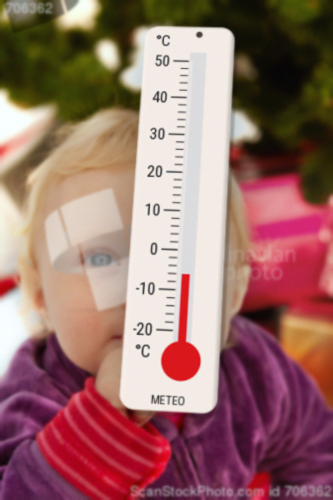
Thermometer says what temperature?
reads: -6 °C
